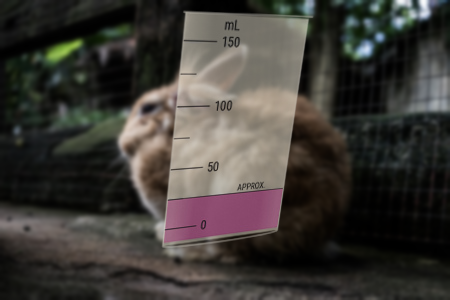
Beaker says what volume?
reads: 25 mL
